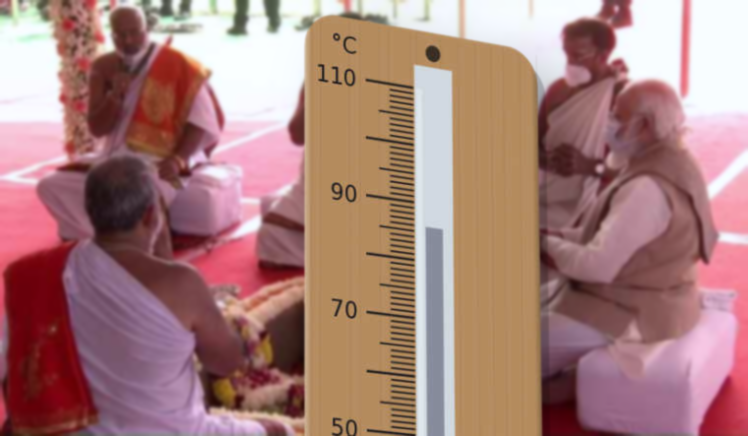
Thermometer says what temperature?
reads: 86 °C
